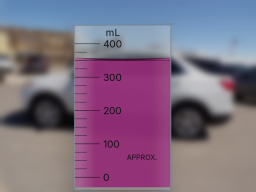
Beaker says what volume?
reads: 350 mL
